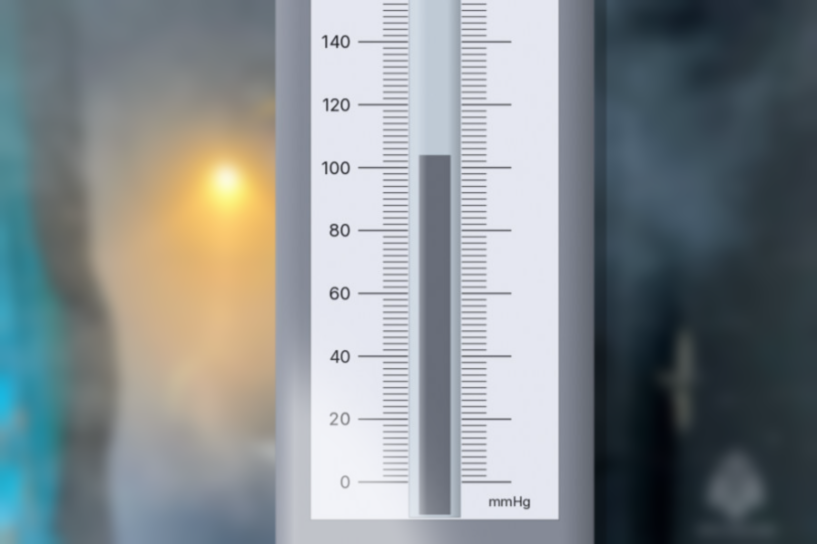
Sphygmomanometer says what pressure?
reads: 104 mmHg
